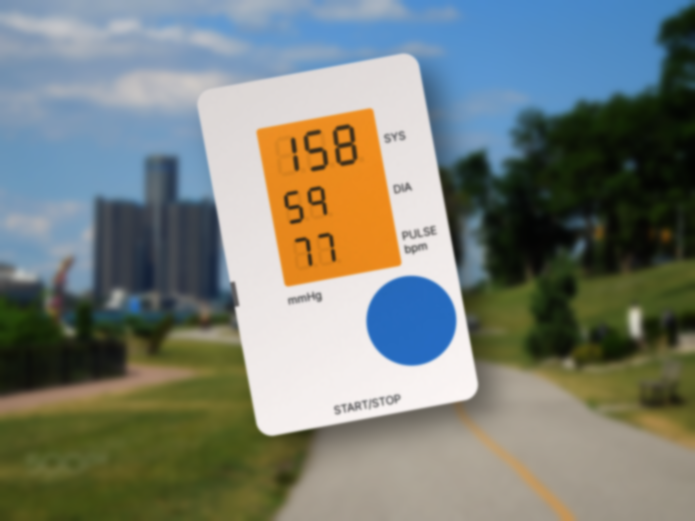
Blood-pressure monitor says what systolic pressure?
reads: 158 mmHg
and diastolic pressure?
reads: 59 mmHg
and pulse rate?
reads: 77 bpm
